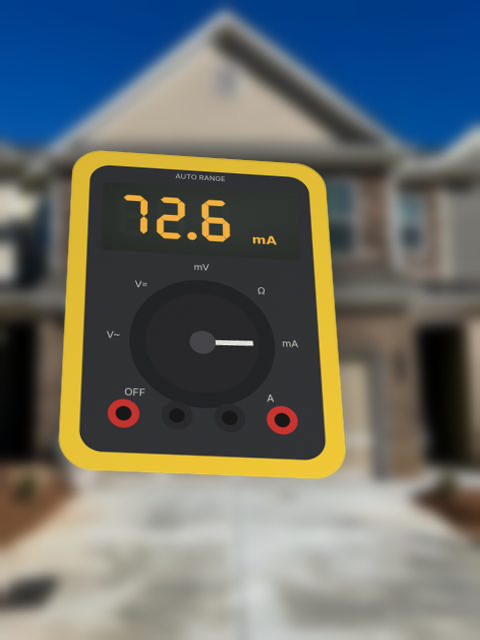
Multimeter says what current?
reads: 72.6 mA
